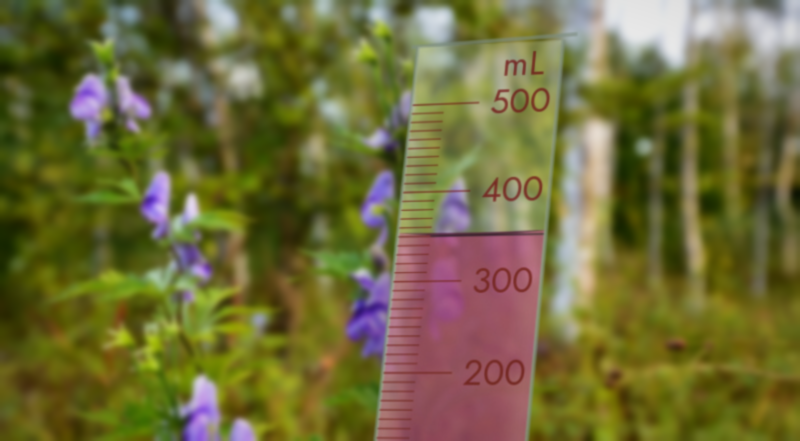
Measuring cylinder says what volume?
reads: 350 mL
